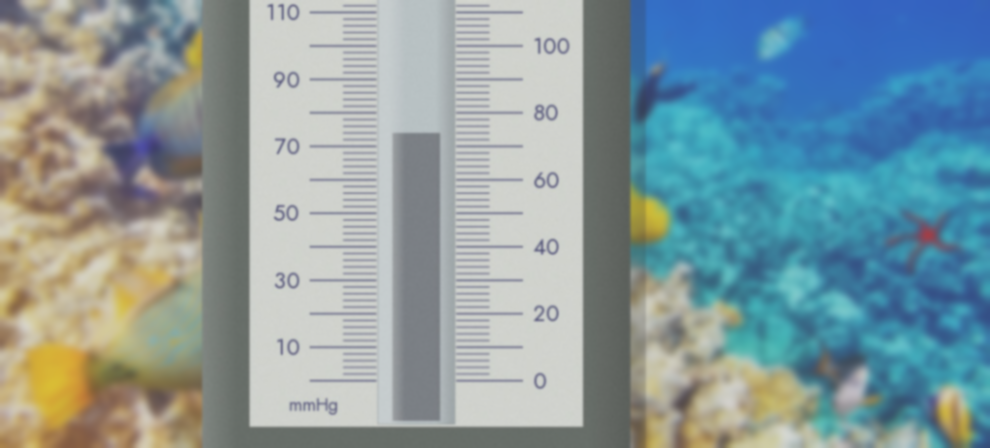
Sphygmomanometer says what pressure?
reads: 74 mmHg
